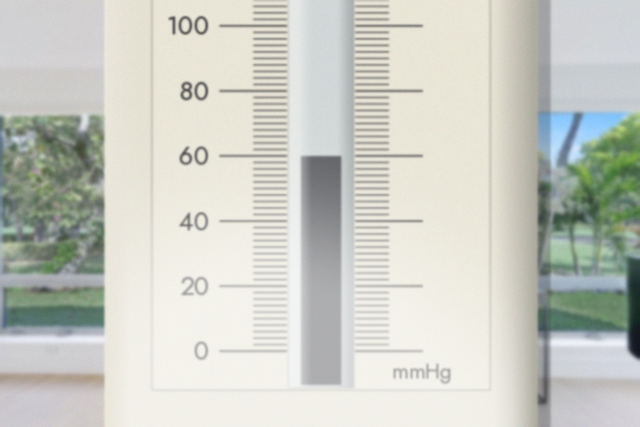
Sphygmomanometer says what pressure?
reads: 60 mmHg
